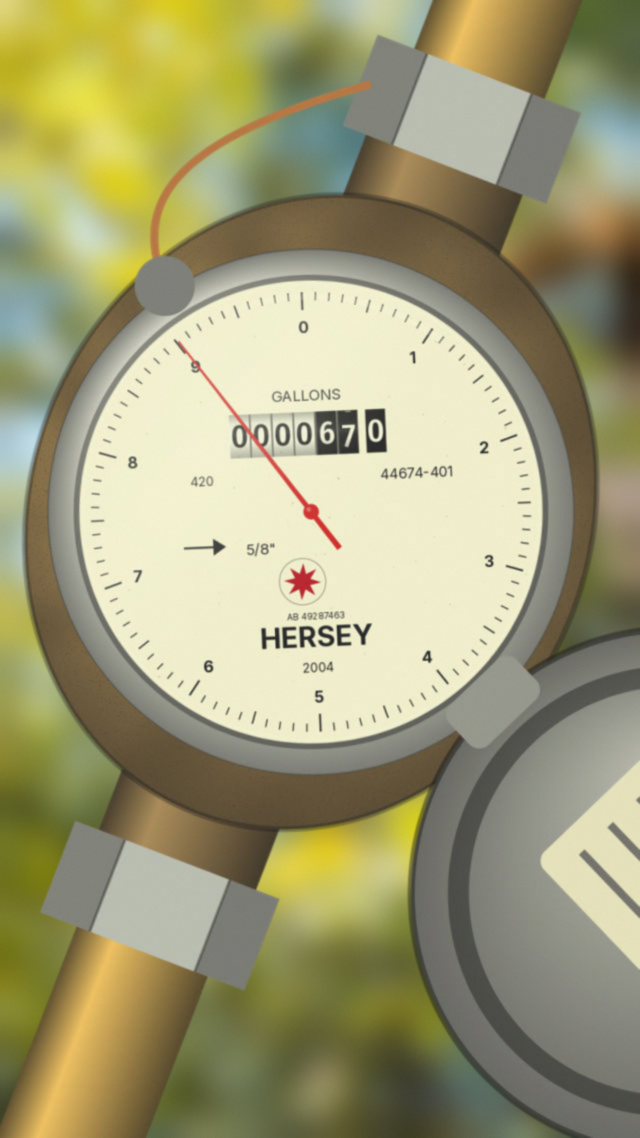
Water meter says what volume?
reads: 669.0 gal
